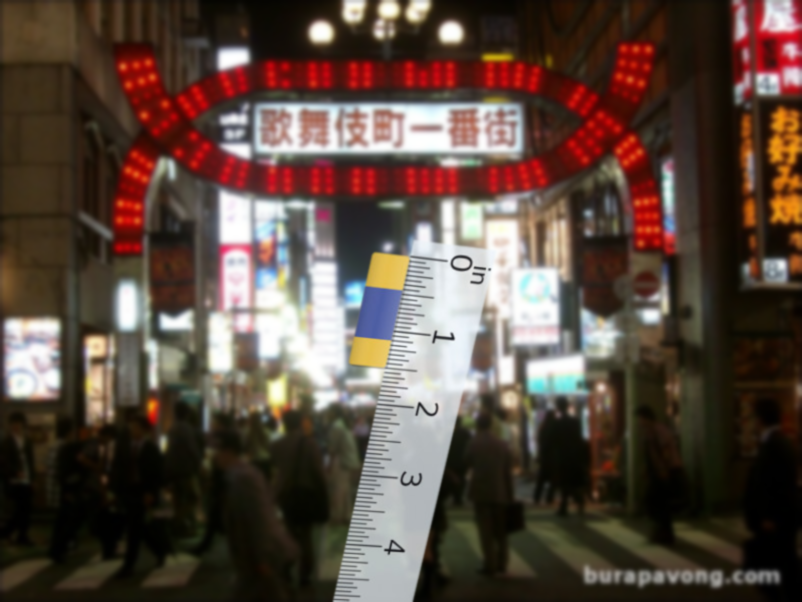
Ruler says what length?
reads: 1.5 in
